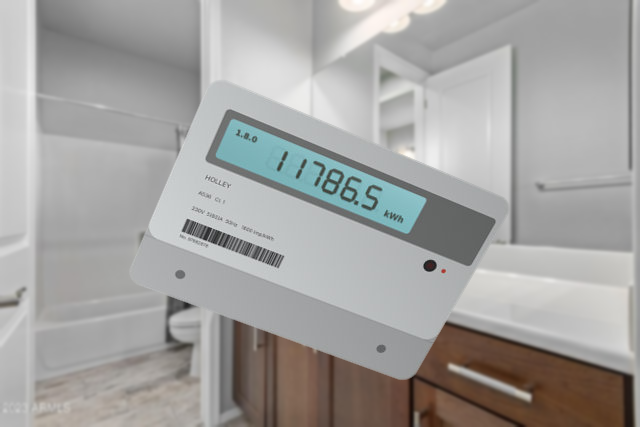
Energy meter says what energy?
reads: 11786.5 kWh
